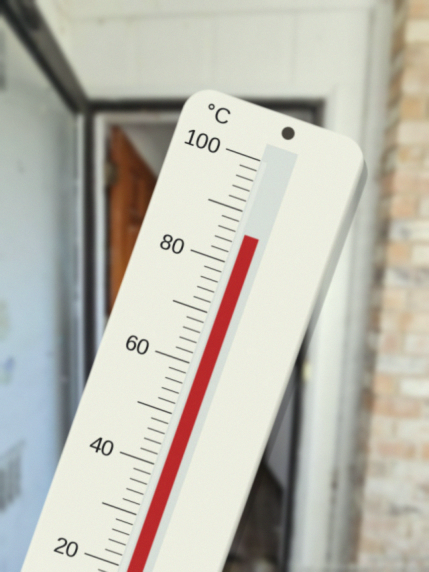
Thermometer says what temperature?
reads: 86 °C
